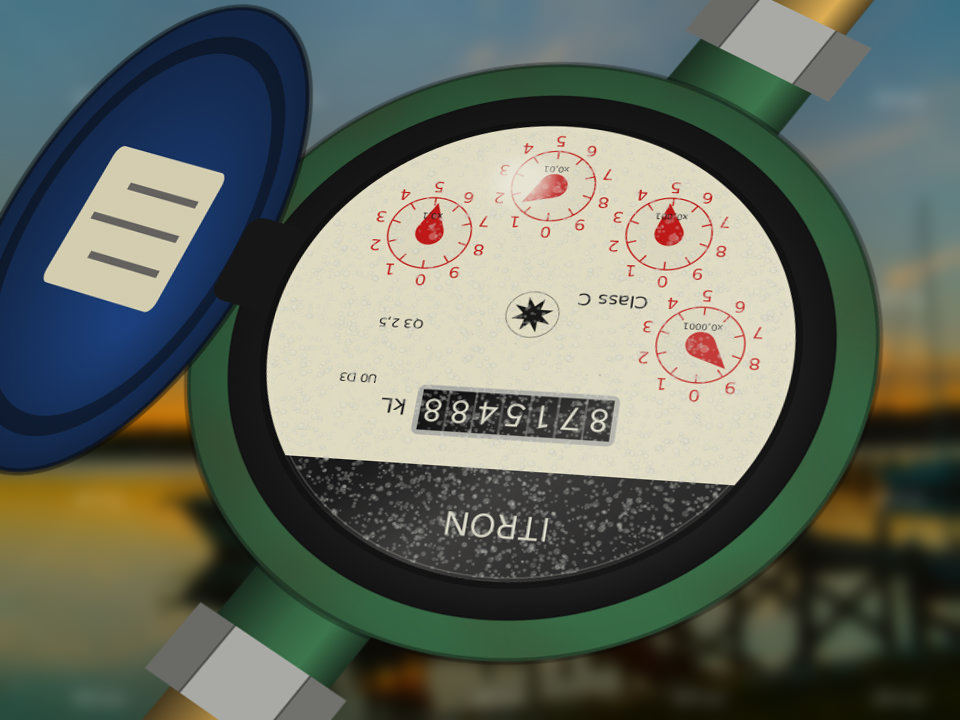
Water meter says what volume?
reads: 8715488.5148 kL
